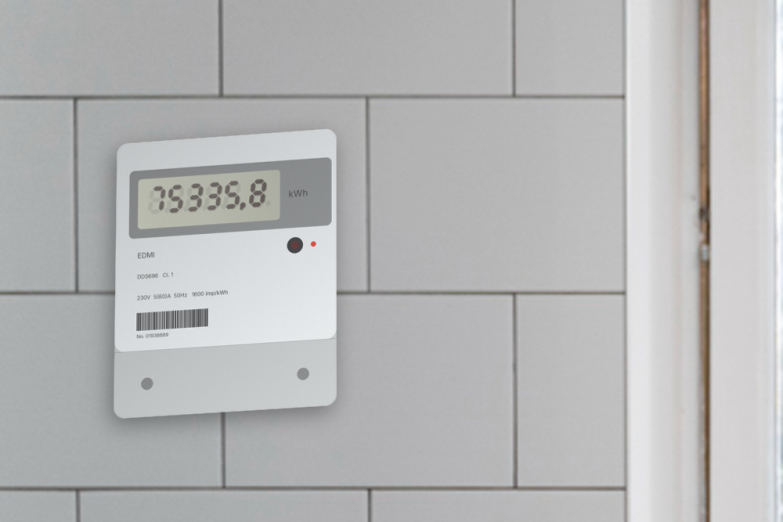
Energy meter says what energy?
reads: 75335.8 kWh
